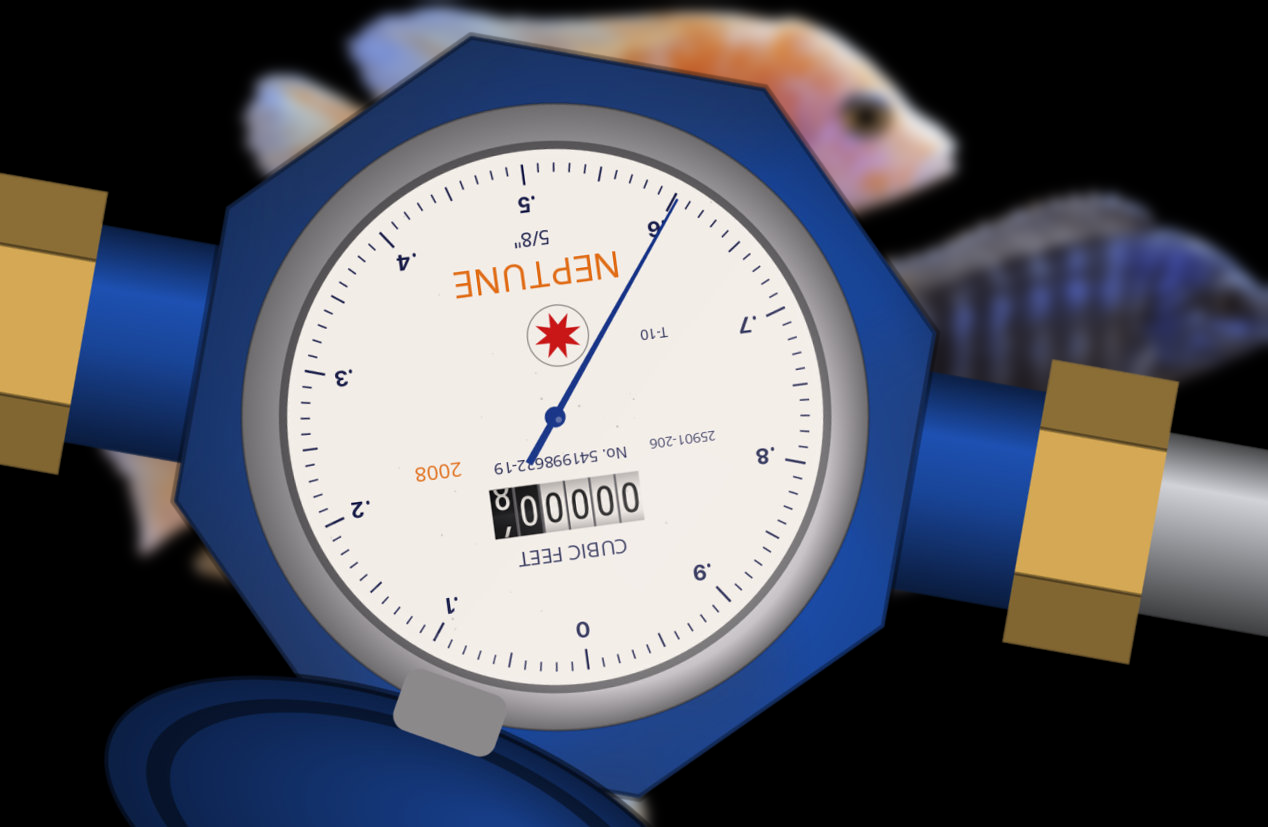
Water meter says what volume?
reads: 7.60 ft³
